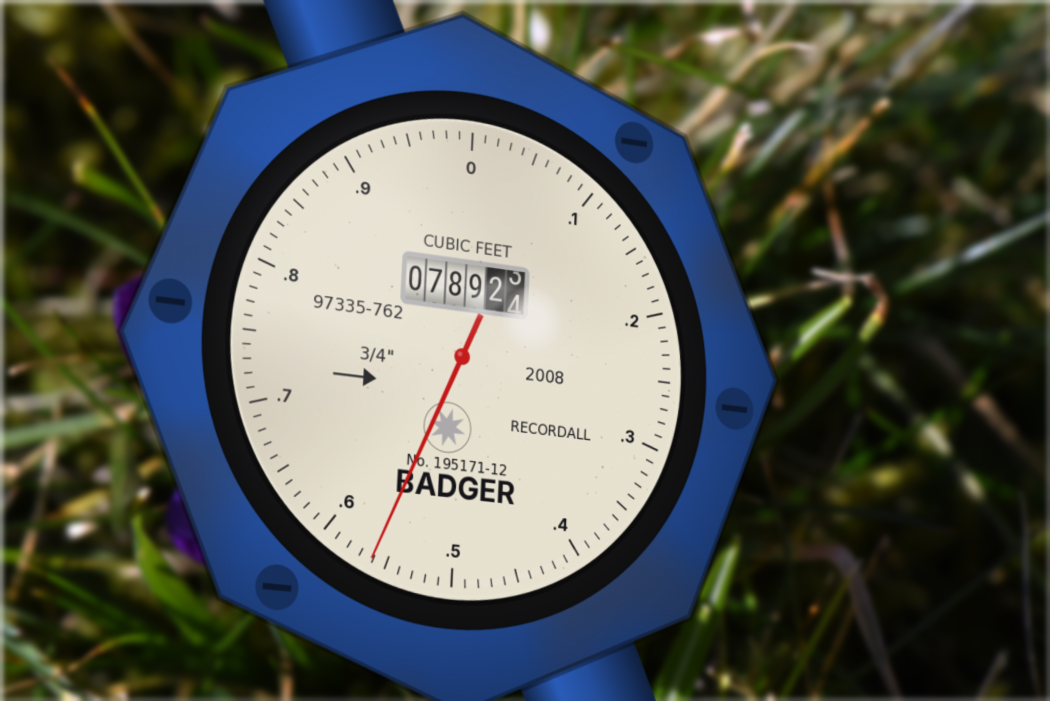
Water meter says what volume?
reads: 78923.56 ft³
